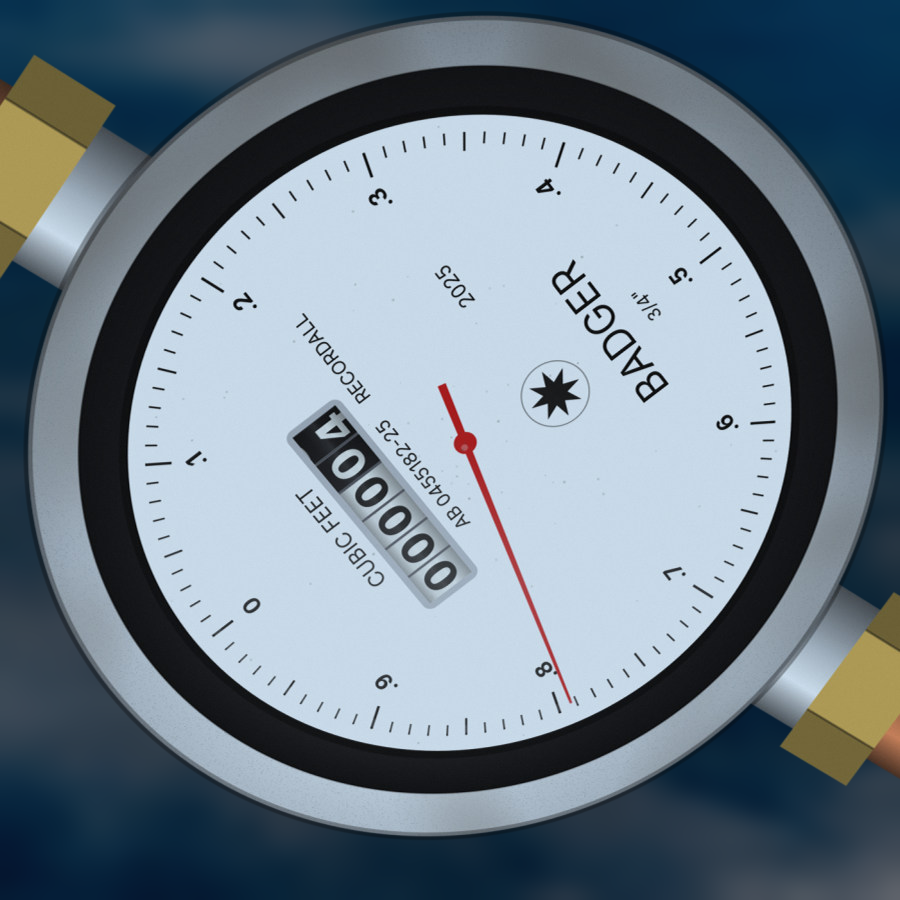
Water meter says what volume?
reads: 3.79 ft³
